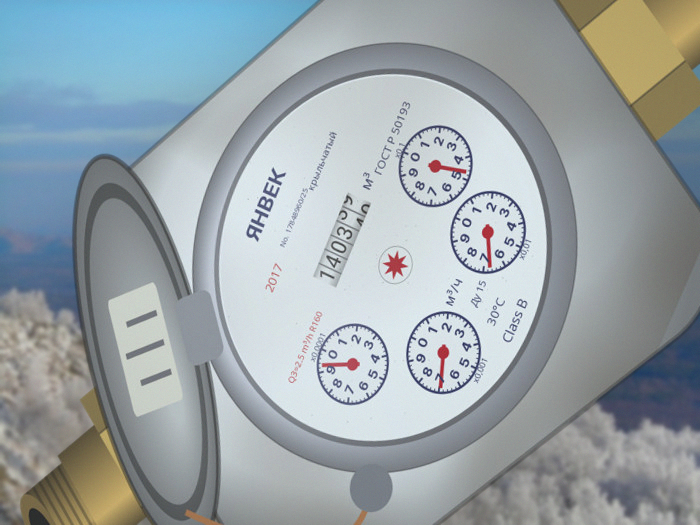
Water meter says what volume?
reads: 140339.4669 m³
